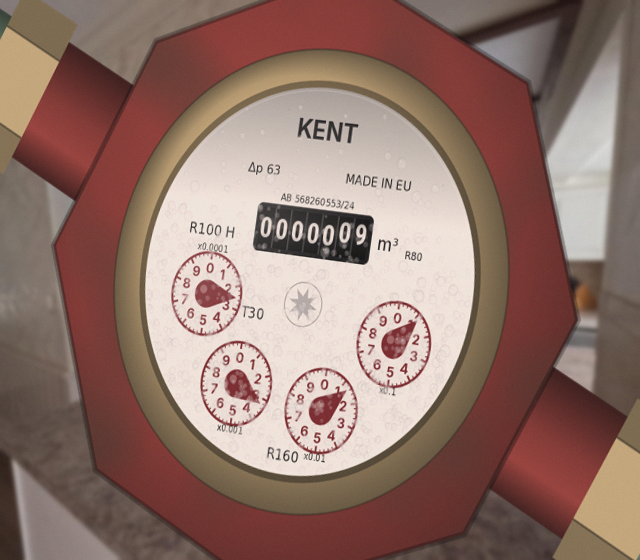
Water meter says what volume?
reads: 9.1132 m³
